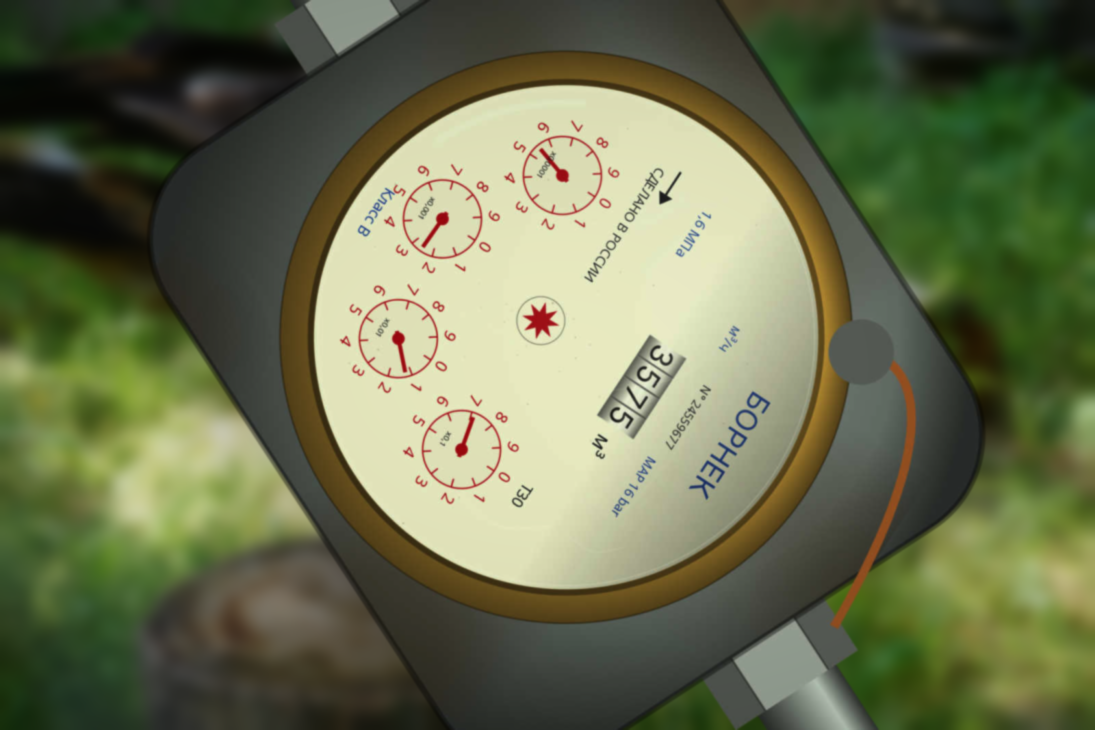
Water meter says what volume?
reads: 3575.7125 m³
